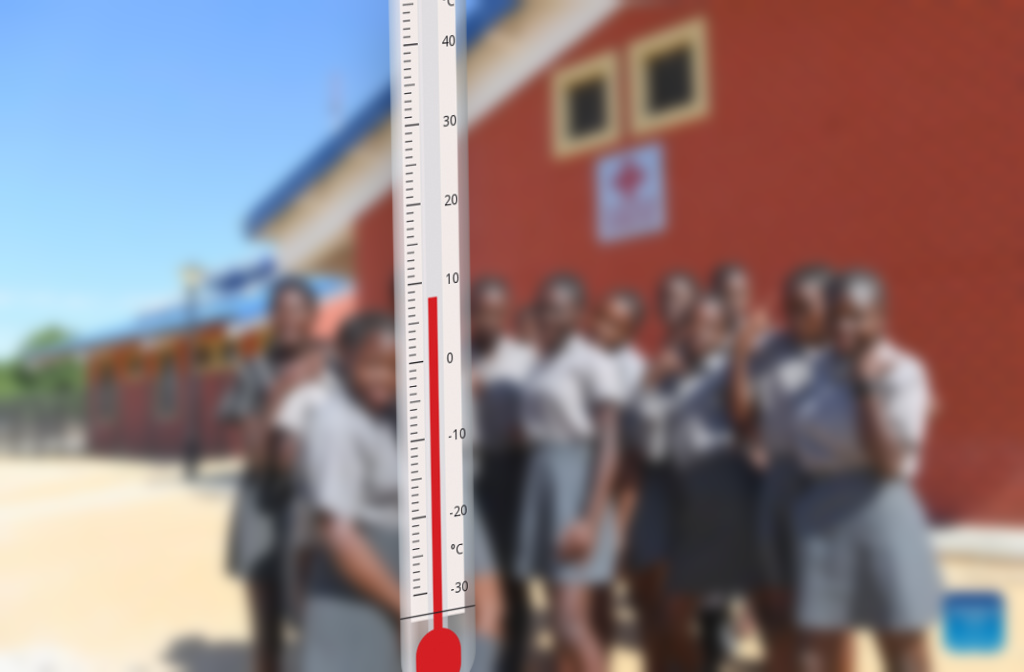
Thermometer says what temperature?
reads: 8 °C
